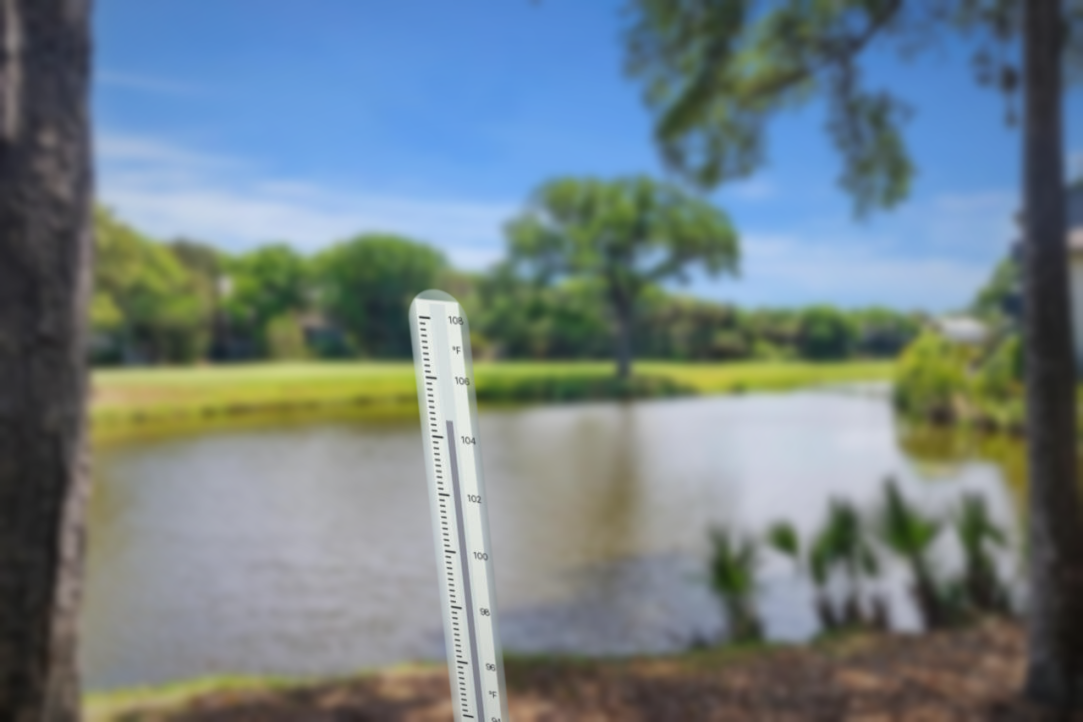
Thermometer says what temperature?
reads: 104.6 °F
